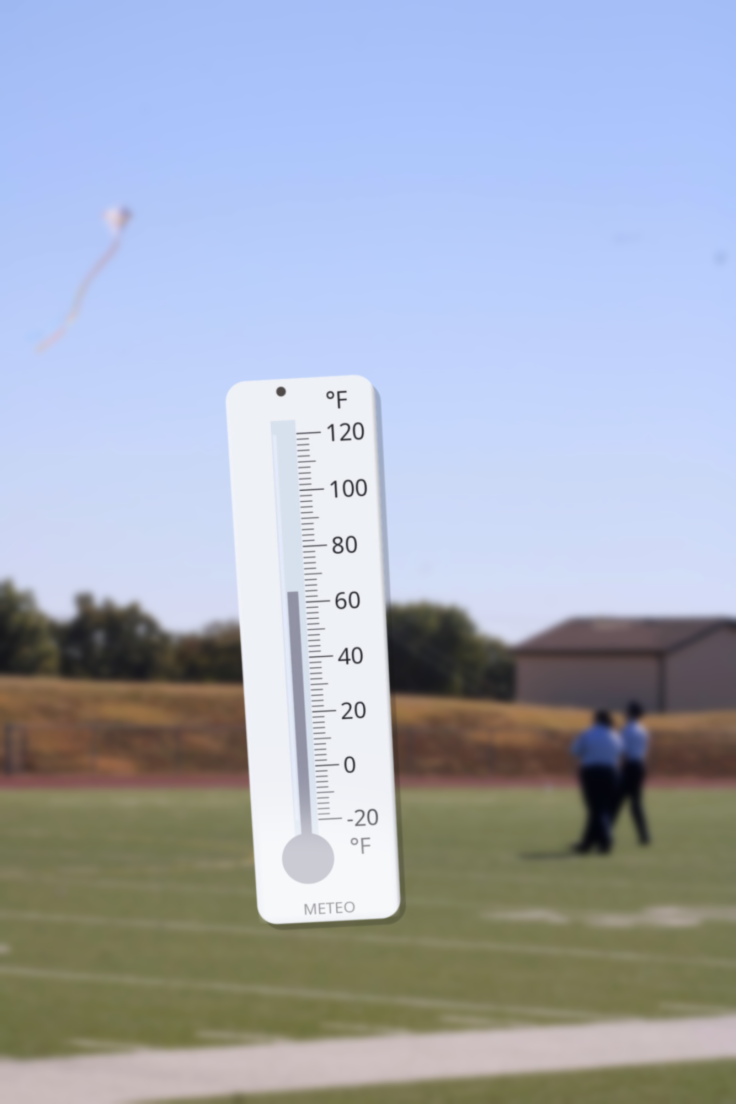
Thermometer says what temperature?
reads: 64 °F
